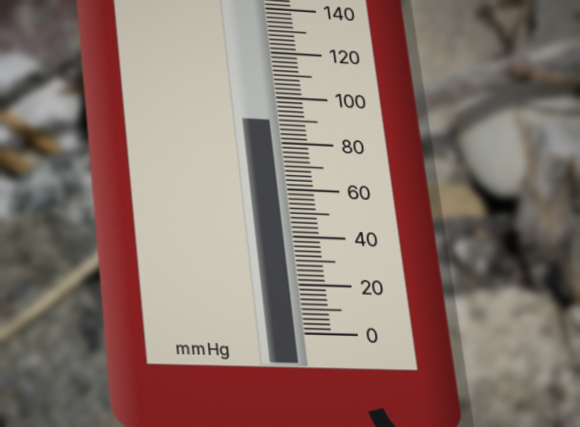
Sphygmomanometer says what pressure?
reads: 90 mmHg
